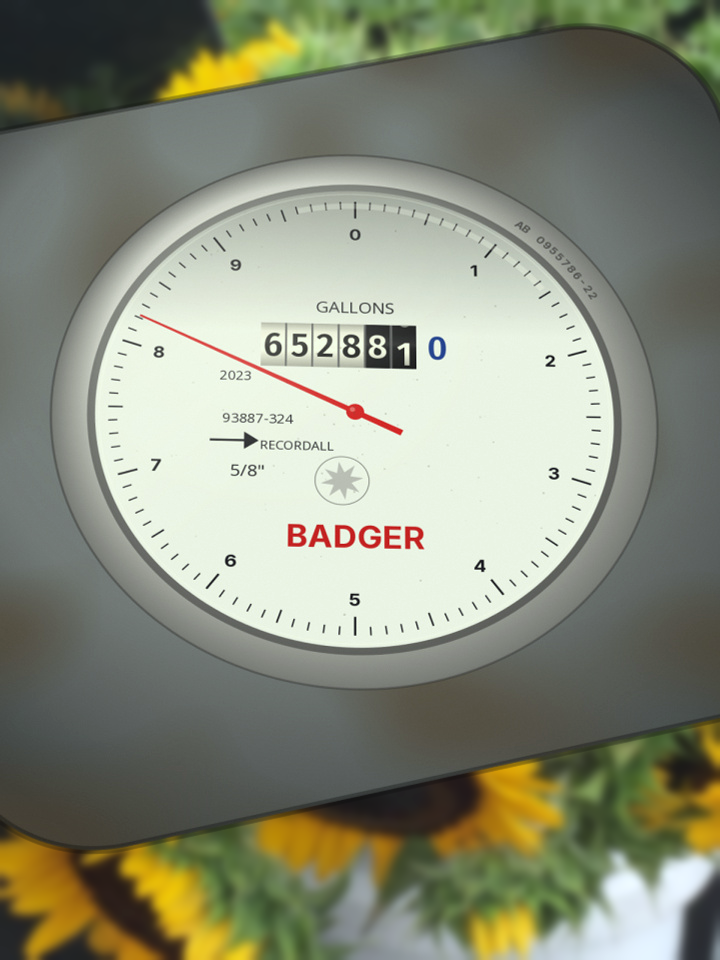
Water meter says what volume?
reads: 6528808.2 gal
